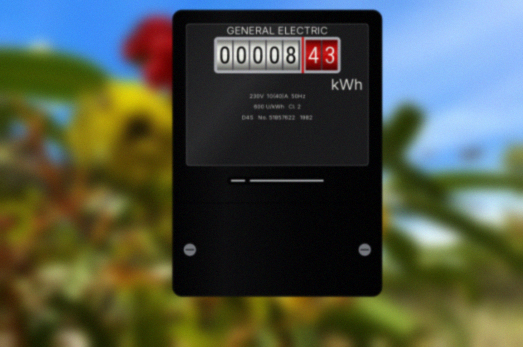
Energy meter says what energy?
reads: 8.43 kWh
